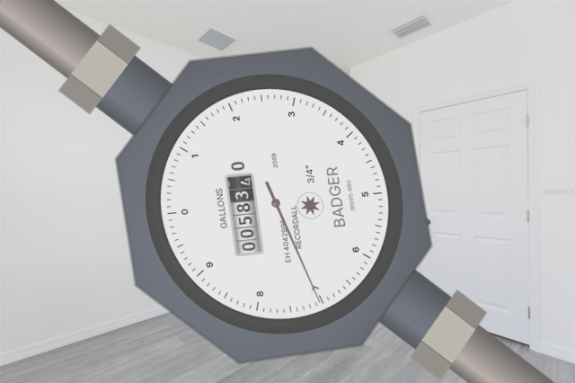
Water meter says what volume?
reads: 58337.0 gal
